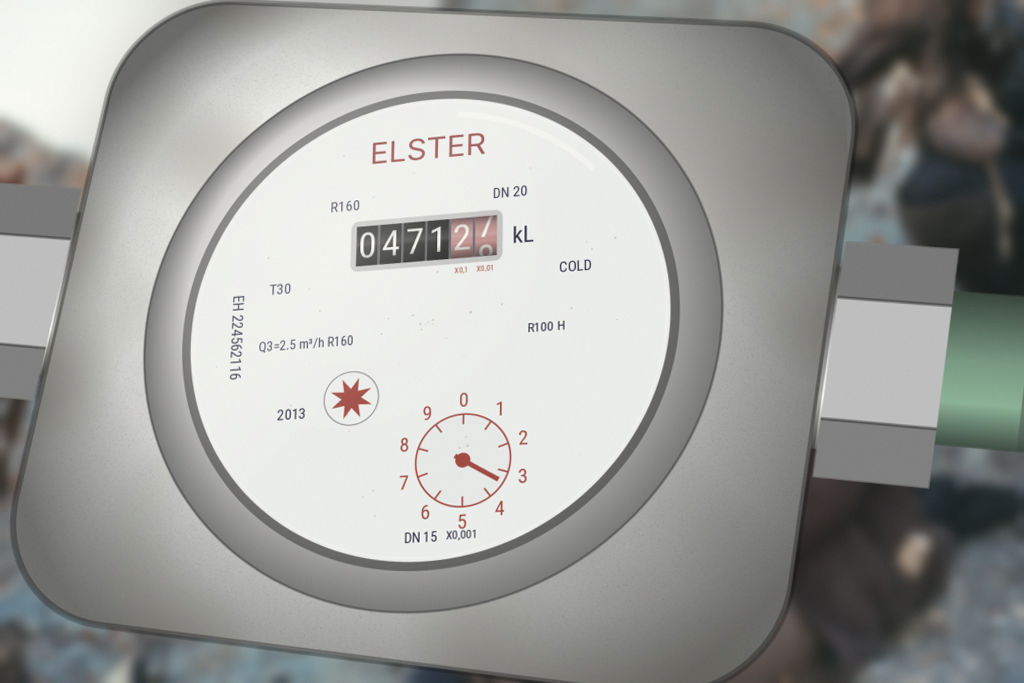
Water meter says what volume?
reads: 471.273 kL
